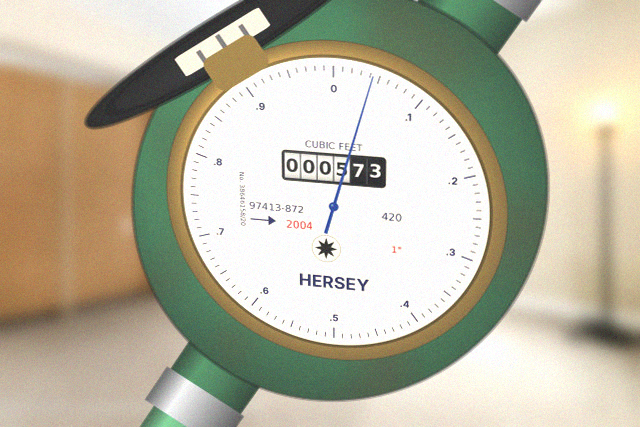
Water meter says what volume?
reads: 573.04 ft³
